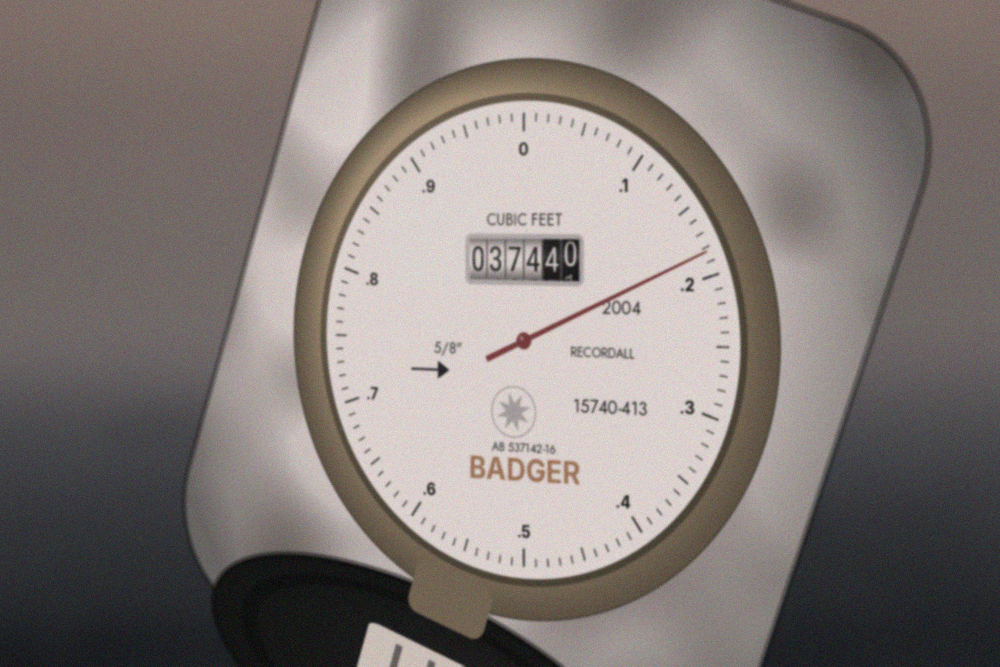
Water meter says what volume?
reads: 37440.18 ft³
